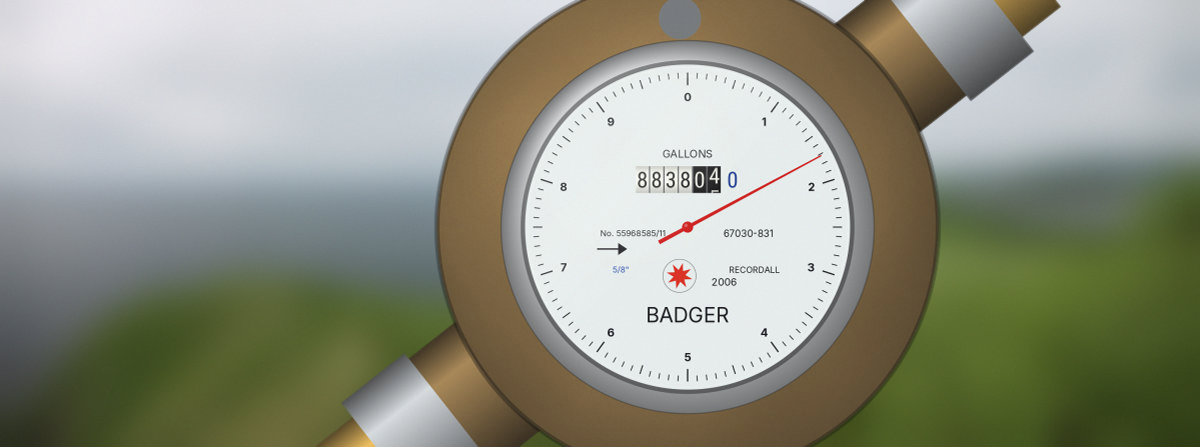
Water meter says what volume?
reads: 8838041.7 gal
